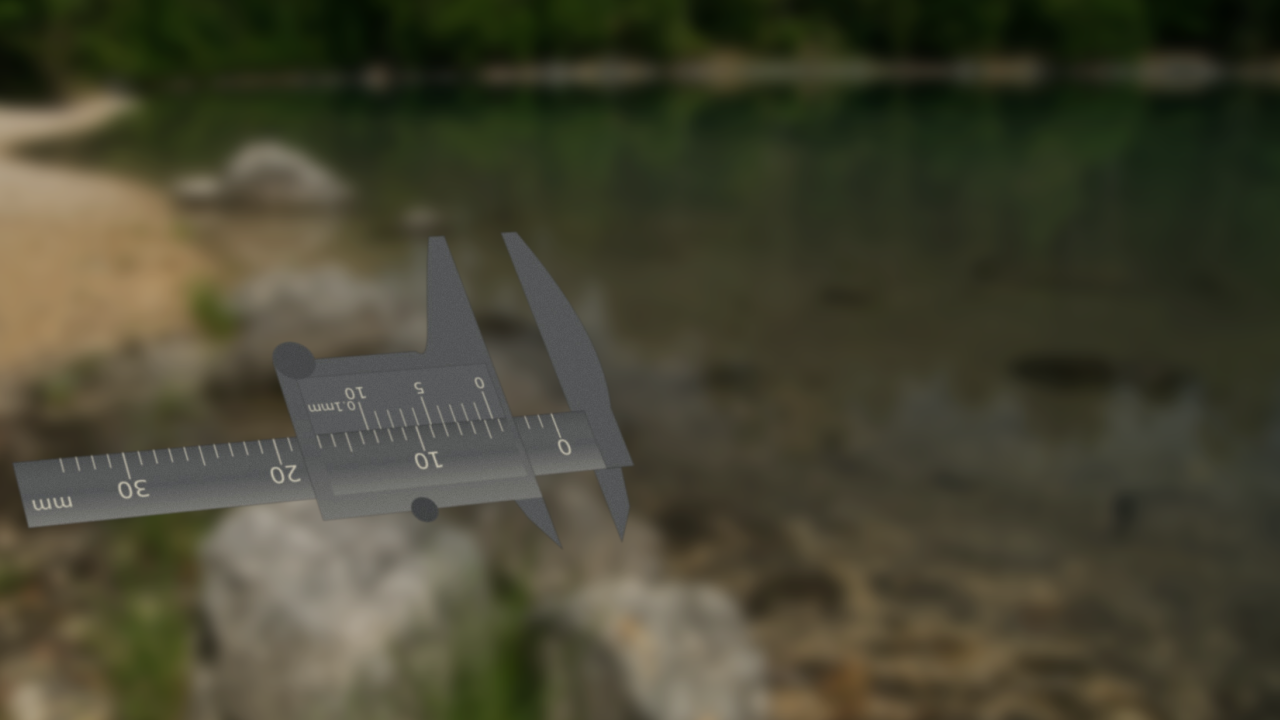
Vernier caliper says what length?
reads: 4.4 mm
